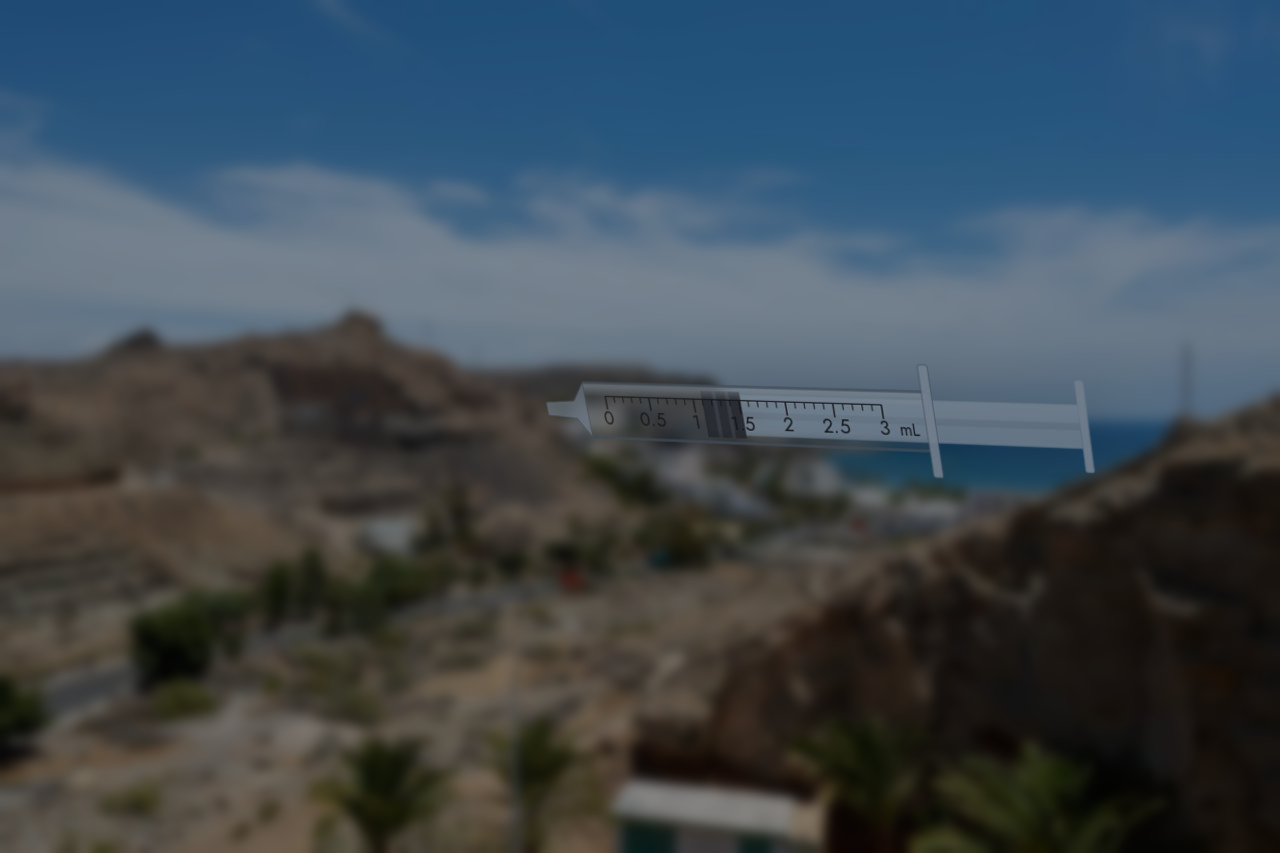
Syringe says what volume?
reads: 1.1 mL
